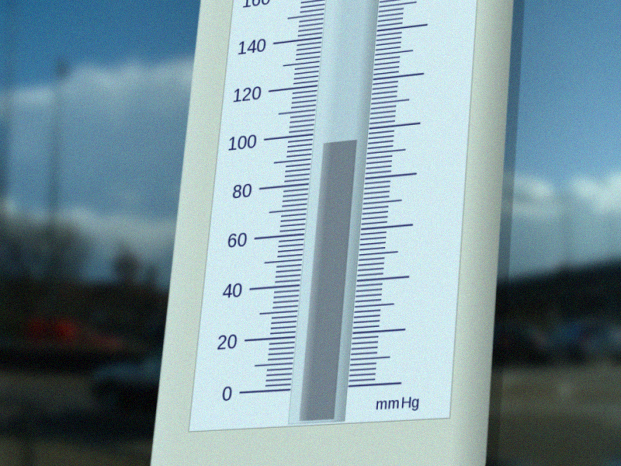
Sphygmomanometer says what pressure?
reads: 96 mmHg
